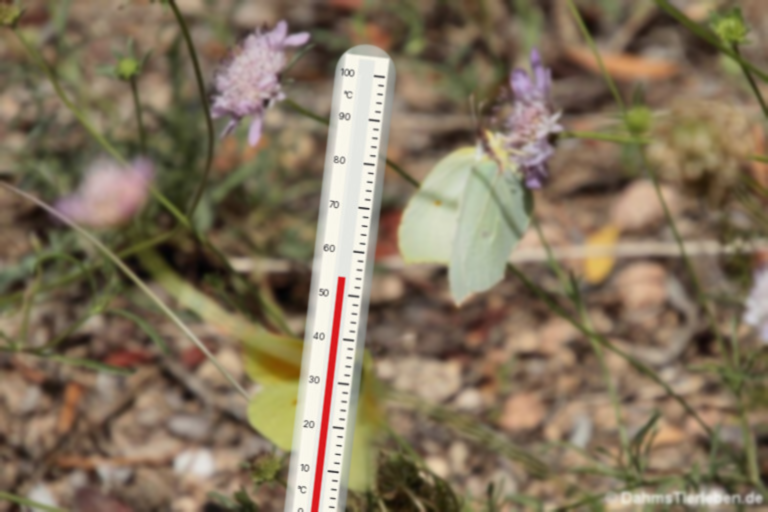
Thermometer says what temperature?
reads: 54 °C
